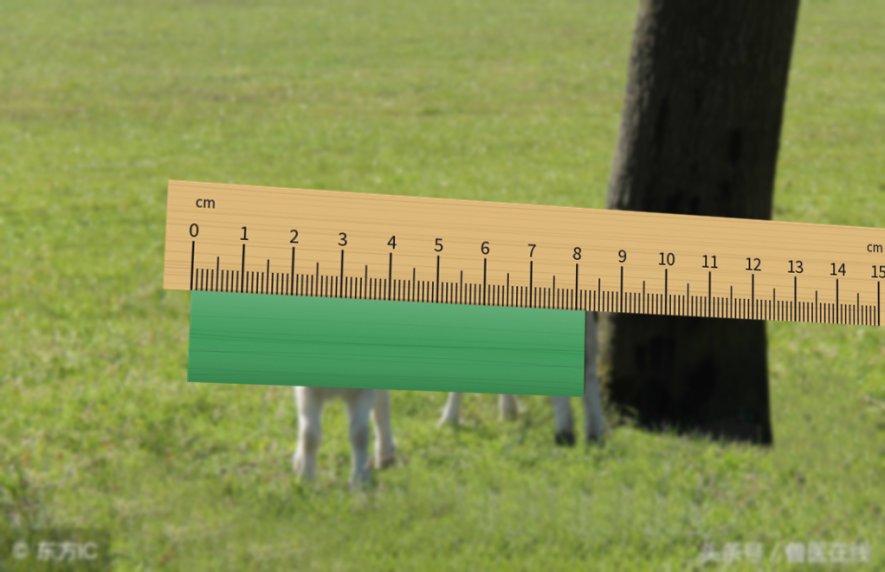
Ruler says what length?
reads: 8.2 cm
